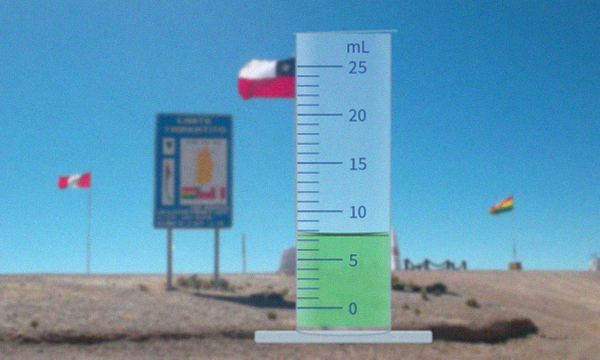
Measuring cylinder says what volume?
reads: 7.5 mL
